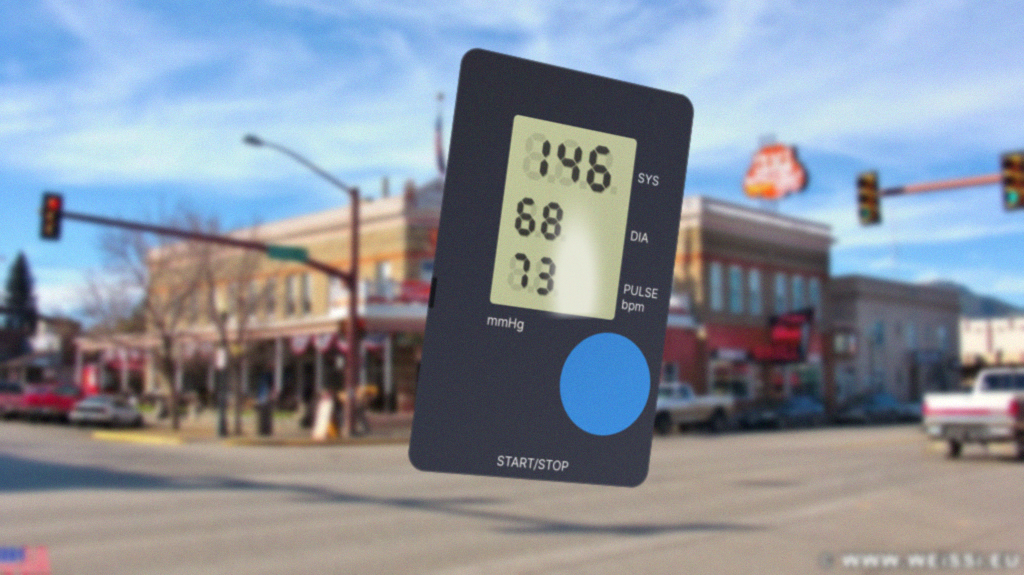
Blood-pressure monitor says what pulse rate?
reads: 73 bpm
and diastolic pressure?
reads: 68 mmHg
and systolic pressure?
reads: 146 mmHg
